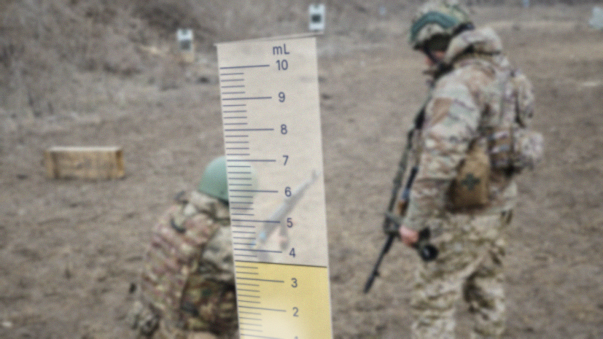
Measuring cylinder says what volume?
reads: 3.6 mL
